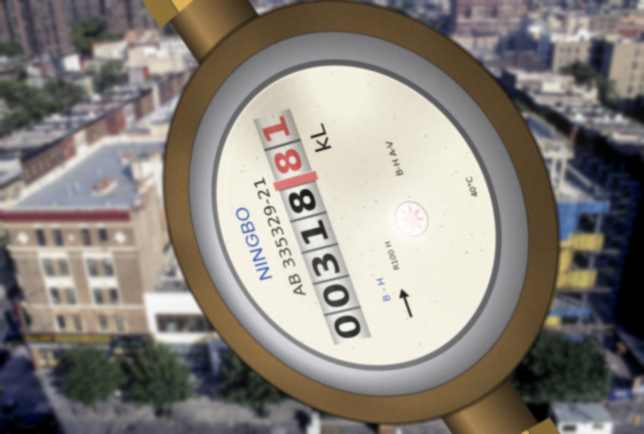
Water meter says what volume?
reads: 318.81 kL
